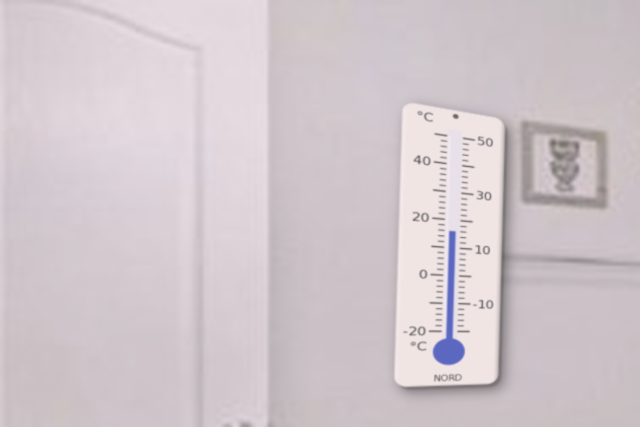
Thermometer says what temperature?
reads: 16 °C
